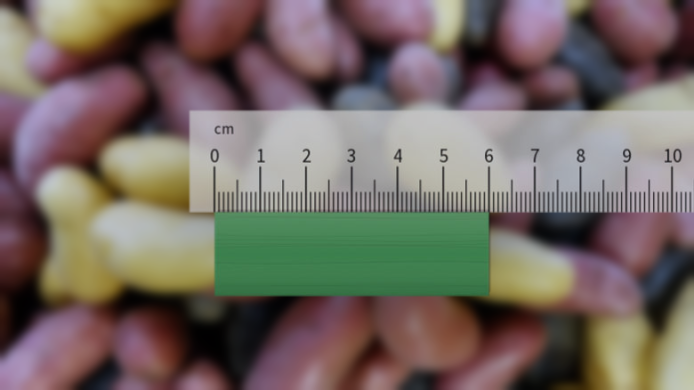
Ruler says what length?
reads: 6 cm
